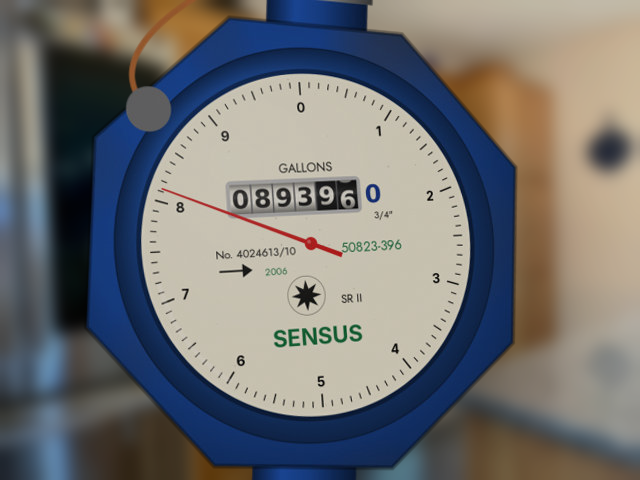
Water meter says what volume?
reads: 893958.1 gal
